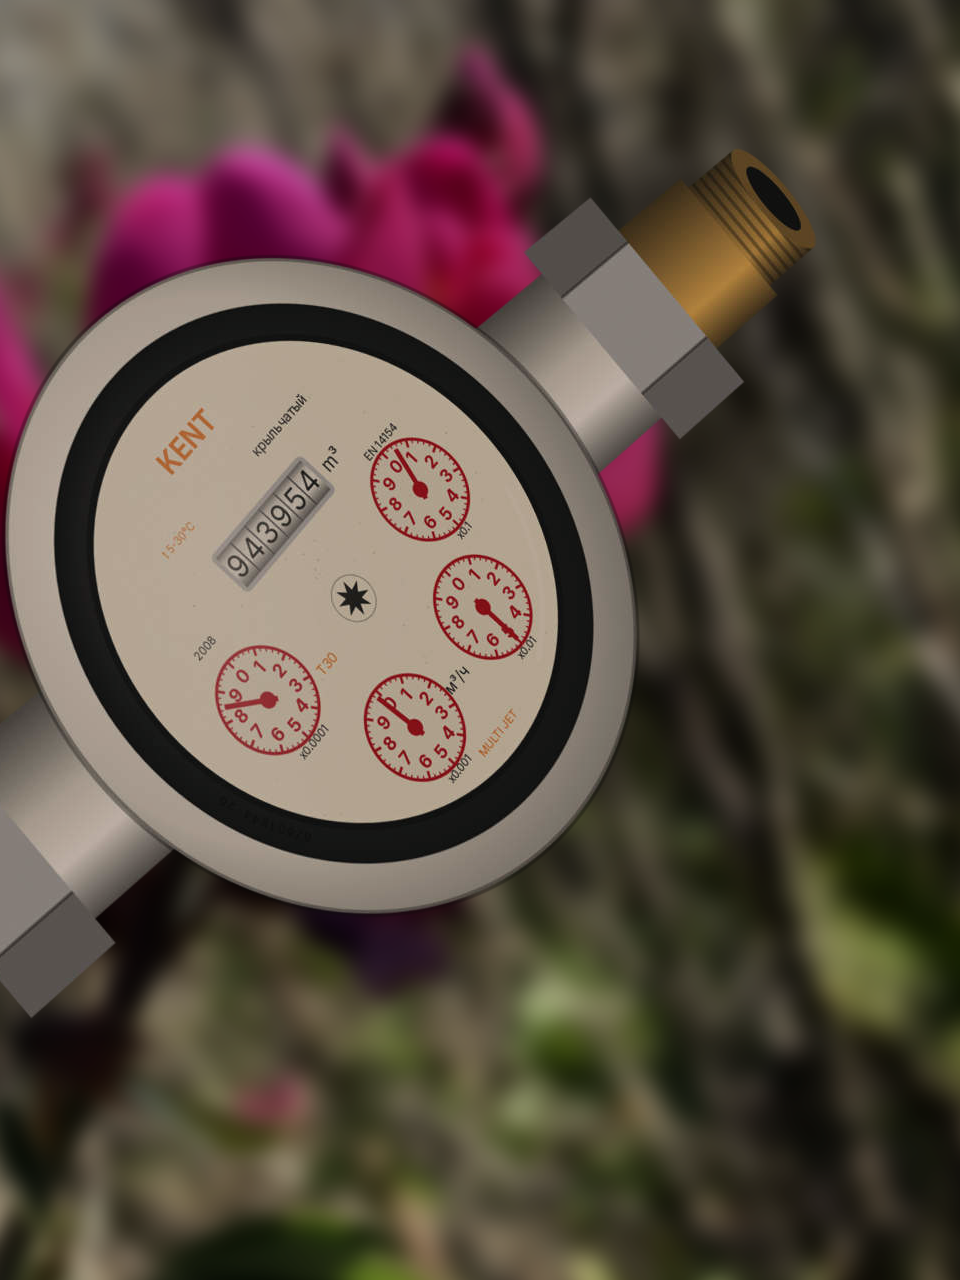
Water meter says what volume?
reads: 943954.0498 m³
